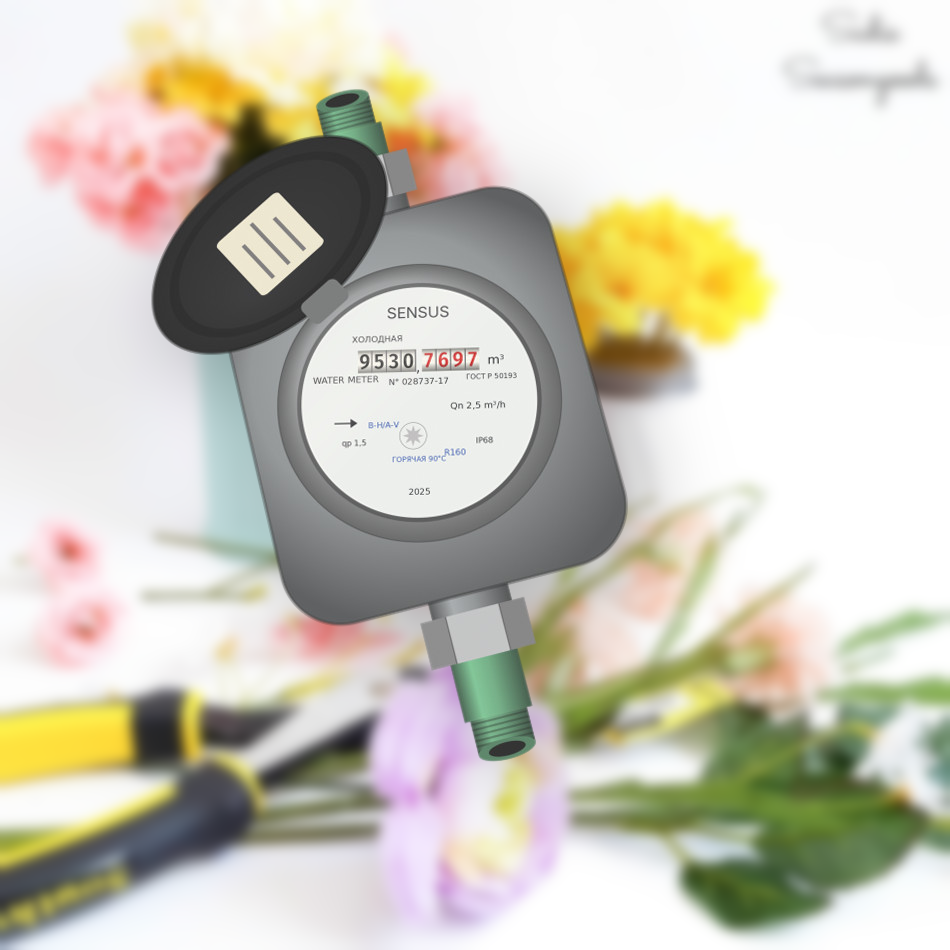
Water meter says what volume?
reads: 9530.7697 m³
